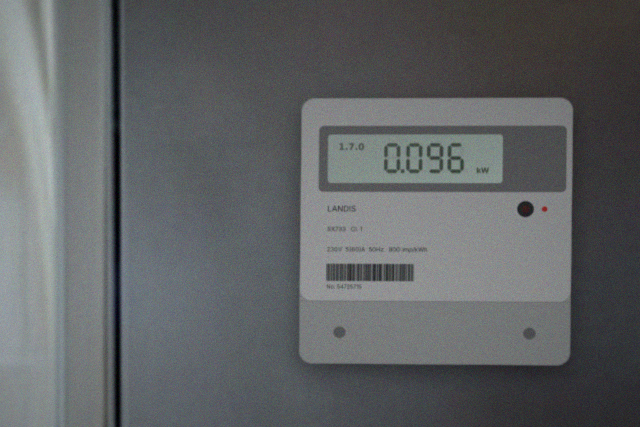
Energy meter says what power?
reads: 0.096 kW
